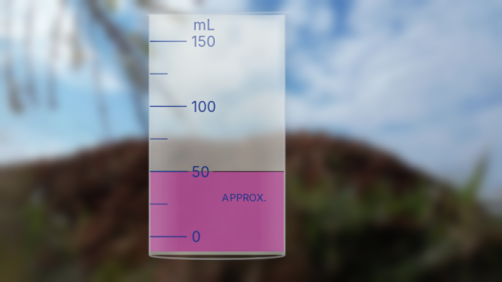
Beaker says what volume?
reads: 50 mL
